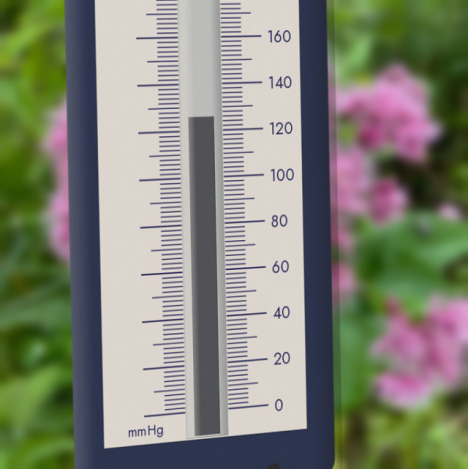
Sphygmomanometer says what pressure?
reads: 126 mmHg
